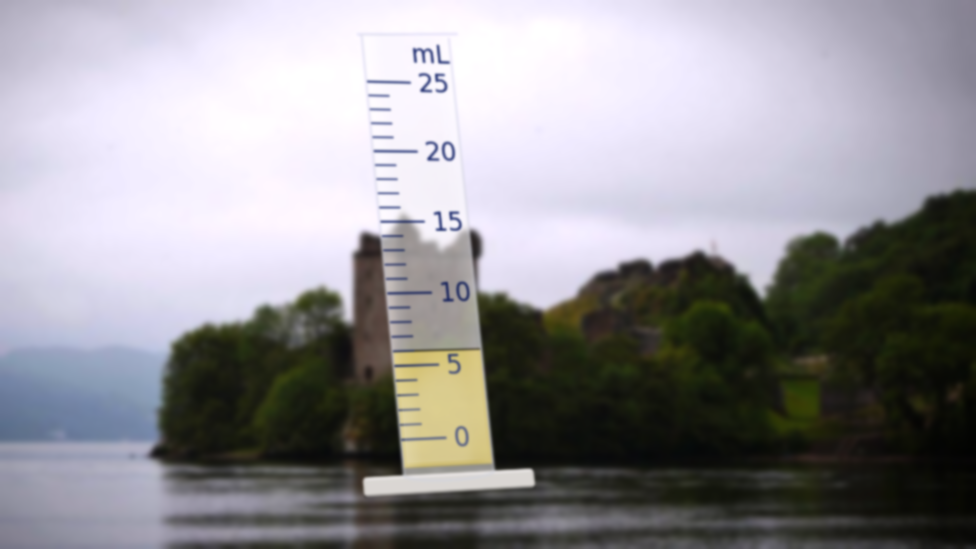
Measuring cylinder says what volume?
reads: 6 mL
